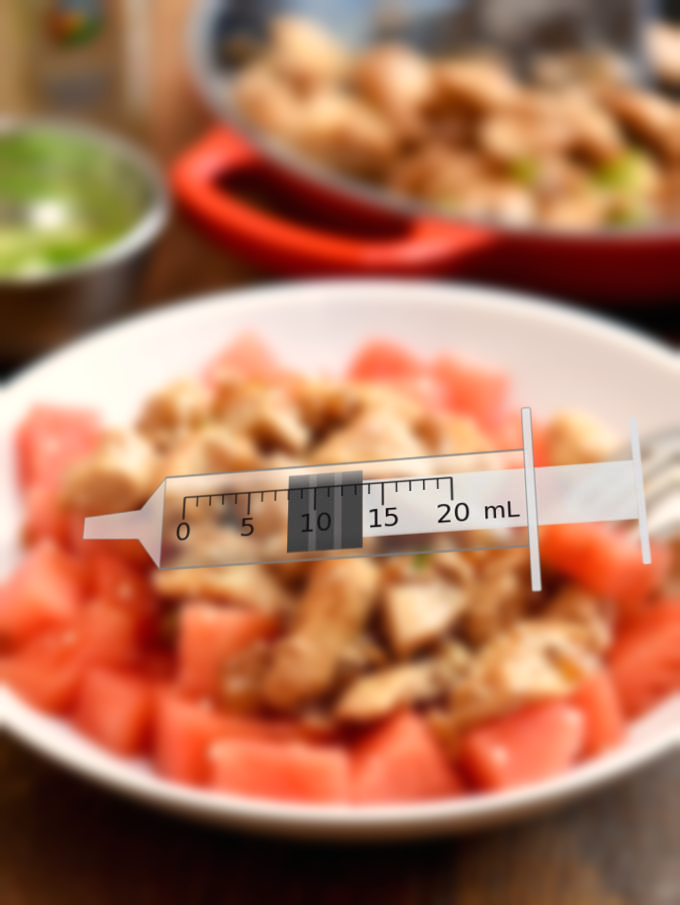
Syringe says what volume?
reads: 8 mL
